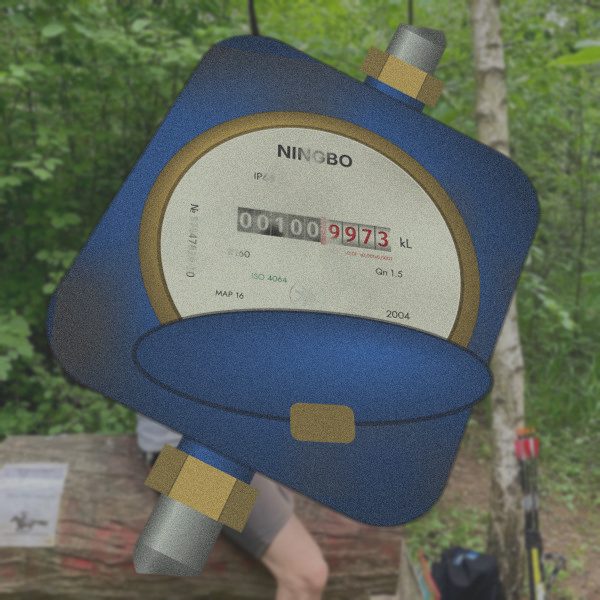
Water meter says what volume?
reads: 100.9973 kL
